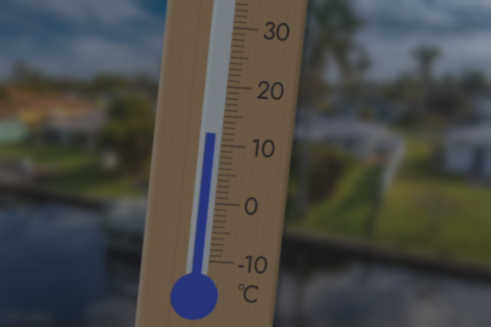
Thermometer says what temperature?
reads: 12 °C
